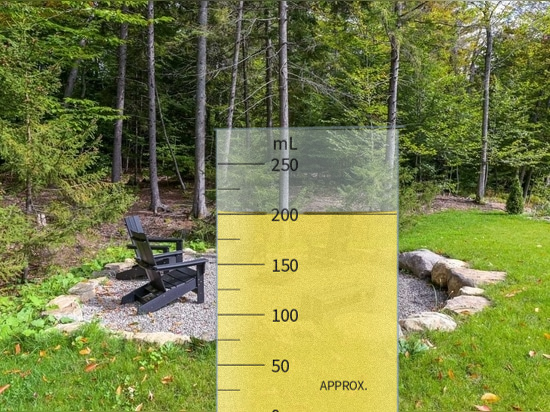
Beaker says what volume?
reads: 200 mL
